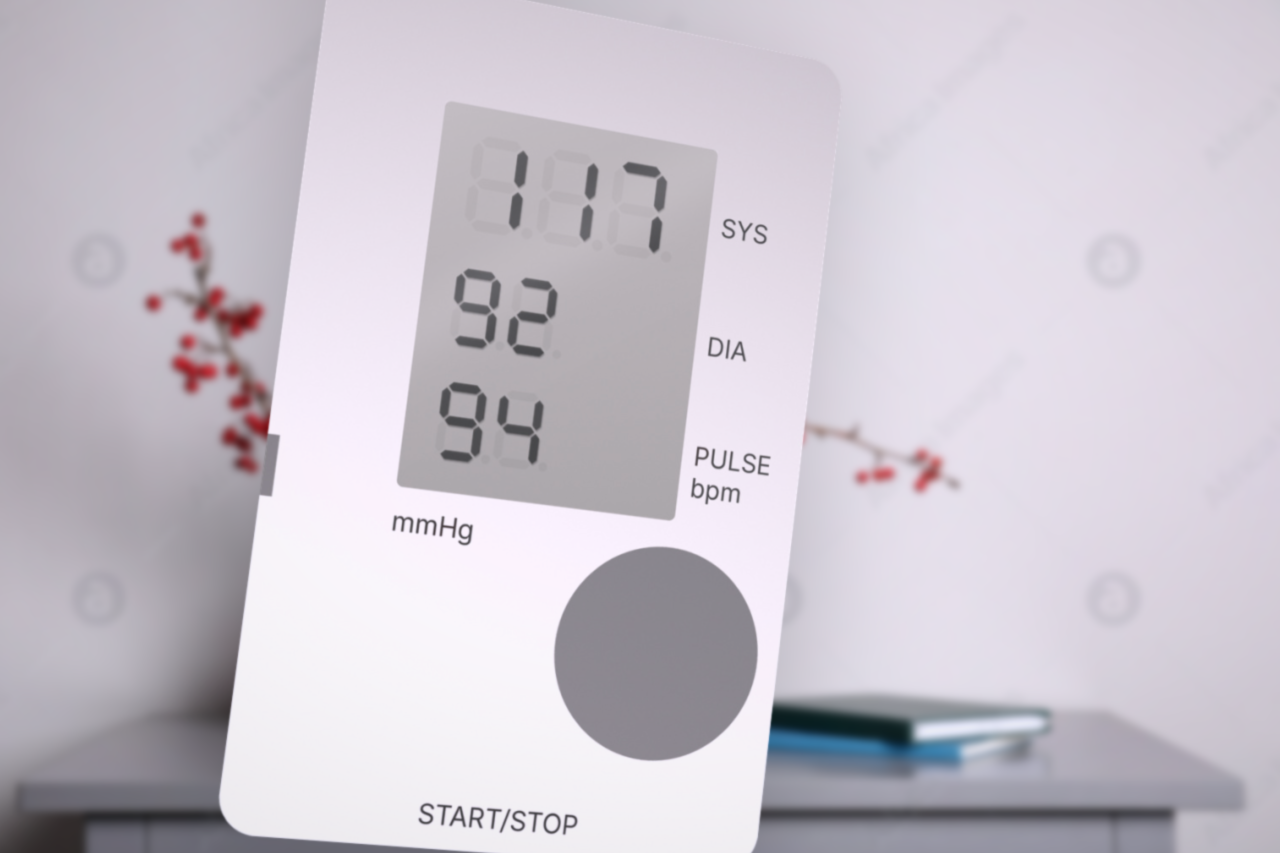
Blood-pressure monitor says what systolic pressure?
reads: 117 mmHg
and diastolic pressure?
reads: 92 mmHg
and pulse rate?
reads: 94 bpm
